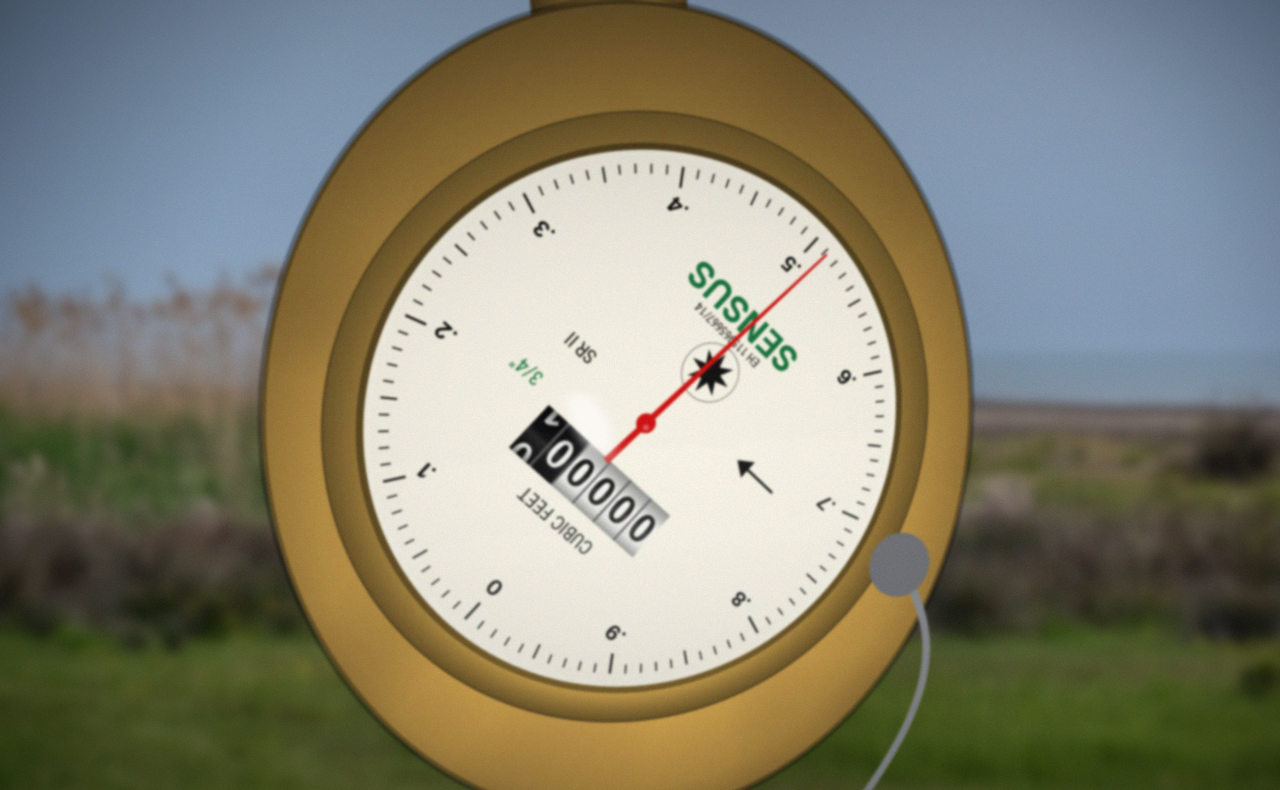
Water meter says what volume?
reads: 0.51 ft³
